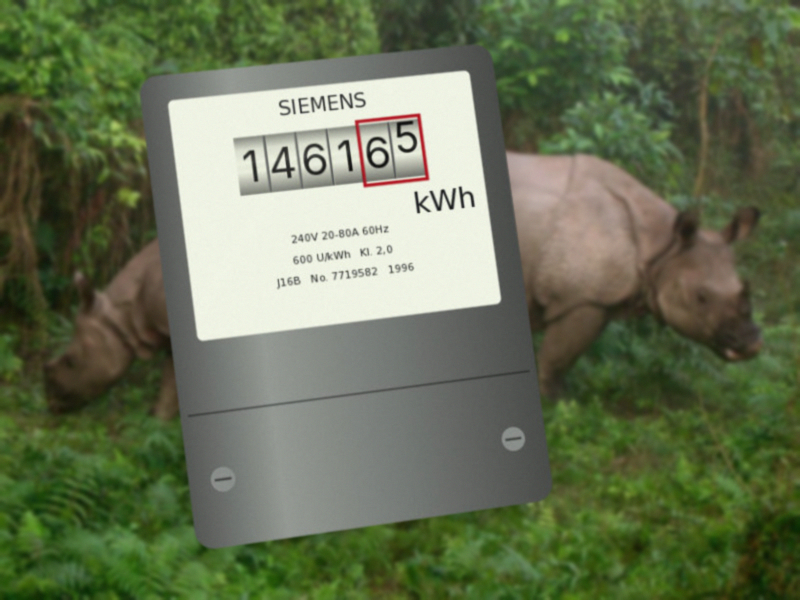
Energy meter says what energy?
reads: 1461.65 kWh
